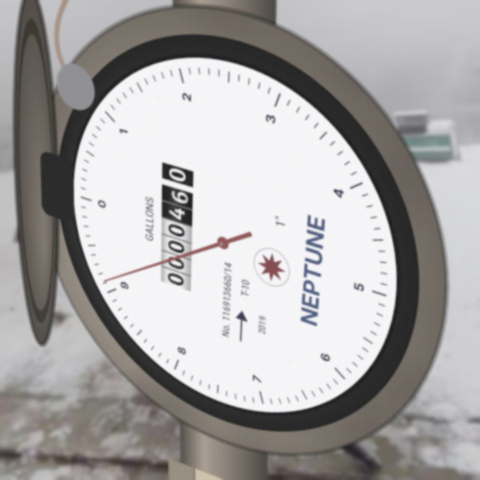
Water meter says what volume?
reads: 459.1 gal
